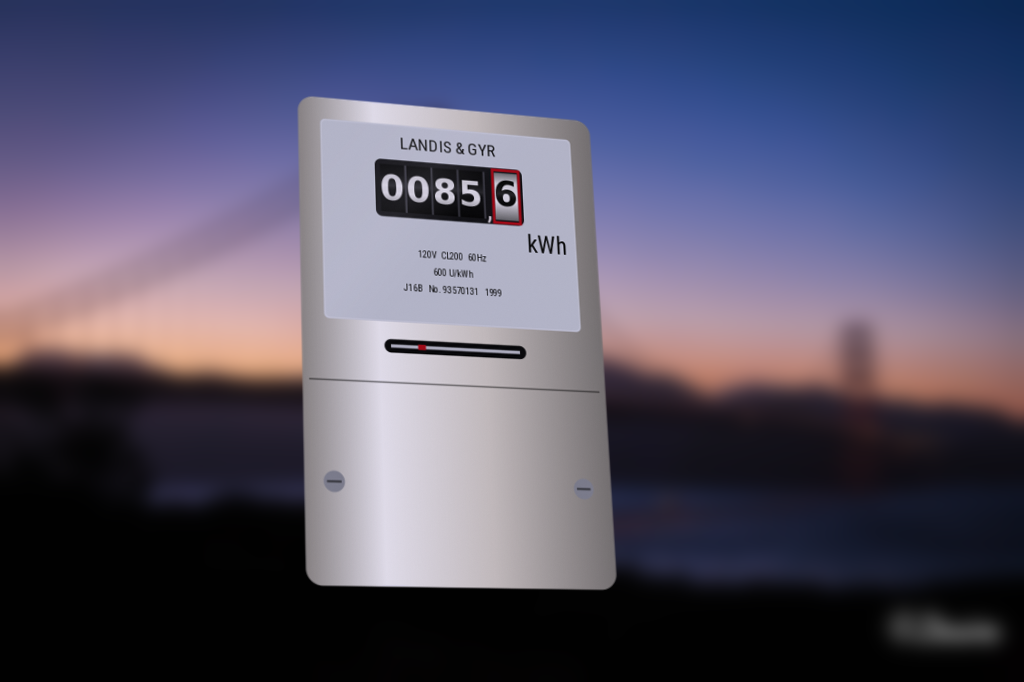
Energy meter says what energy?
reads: 85.6 kWh
